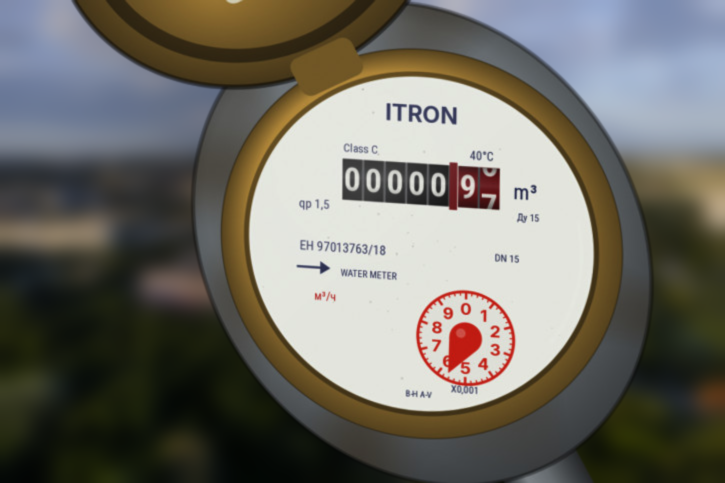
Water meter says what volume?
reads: 0.965 m³
